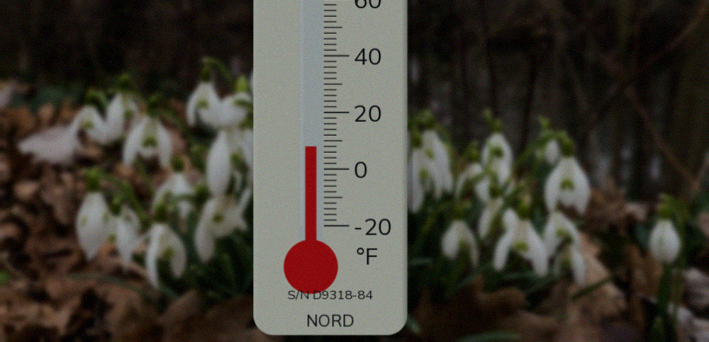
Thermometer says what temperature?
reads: 8 °F
